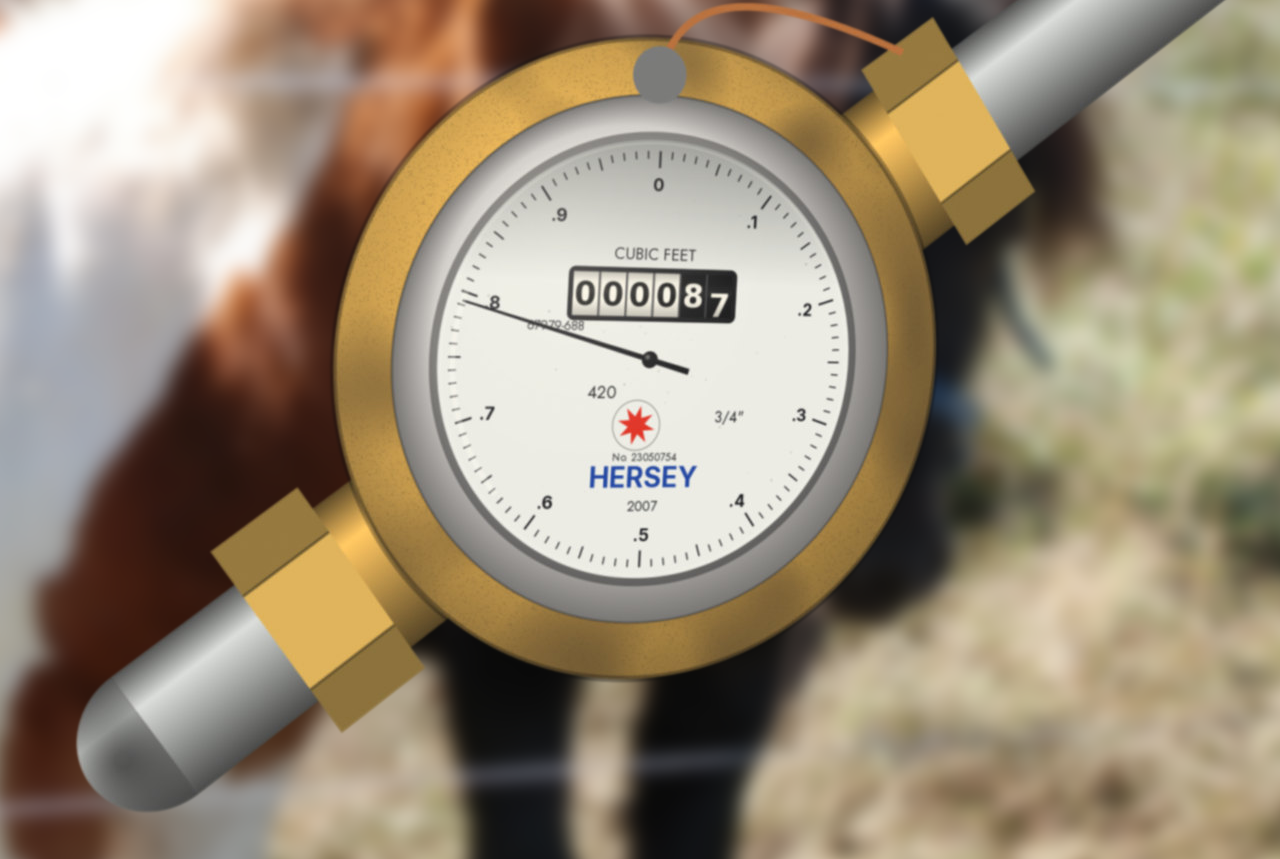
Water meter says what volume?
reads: 86.79 ft³
